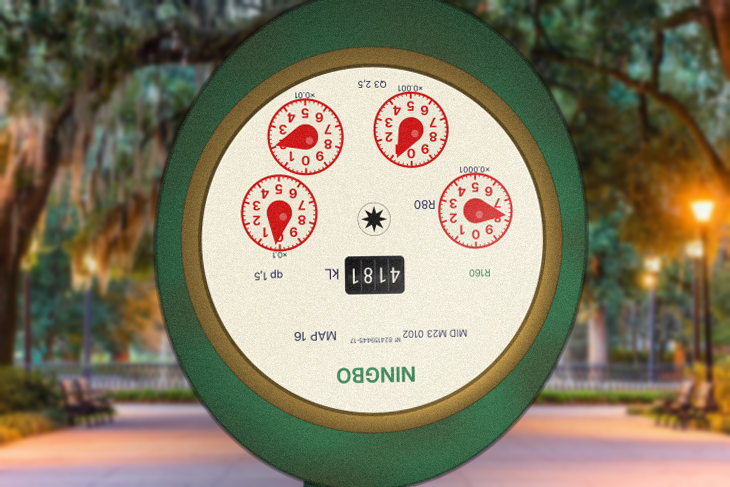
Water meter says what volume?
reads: 4181.0207 kL
